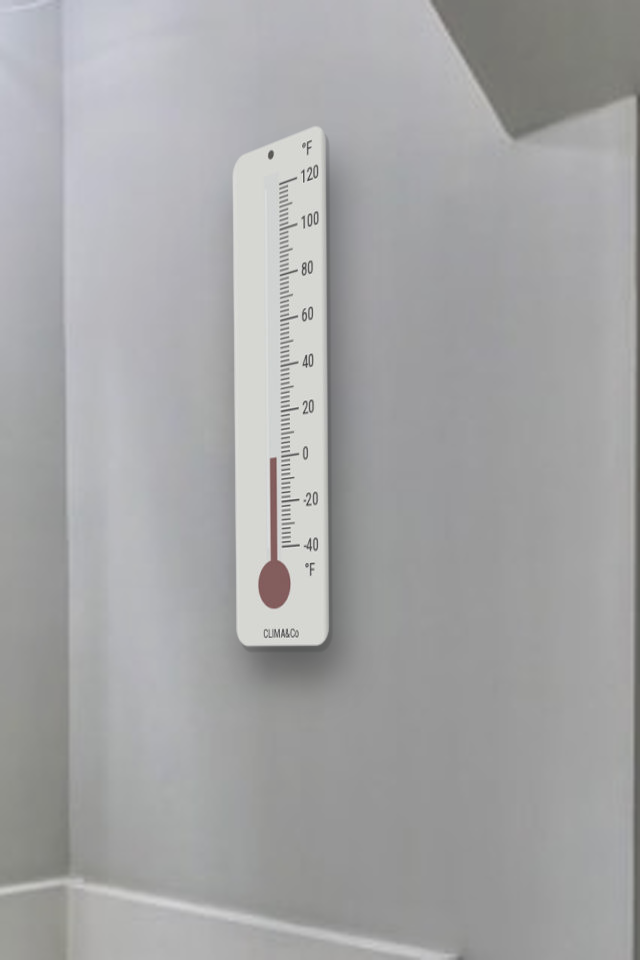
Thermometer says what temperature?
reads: 0 °F
